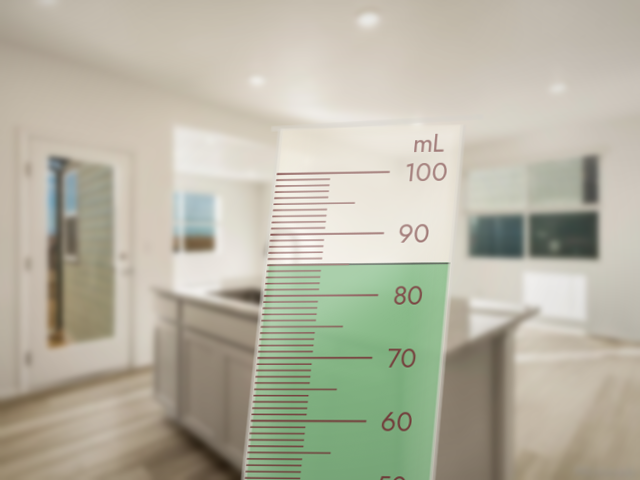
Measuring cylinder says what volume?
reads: 85 mL
